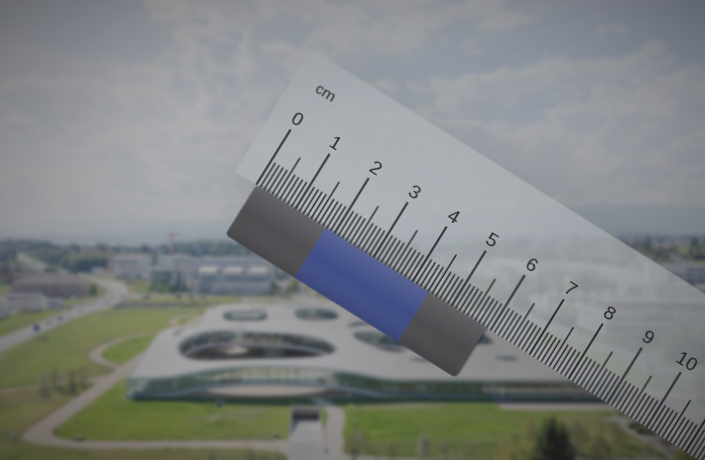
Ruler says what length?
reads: 5.9 cm
